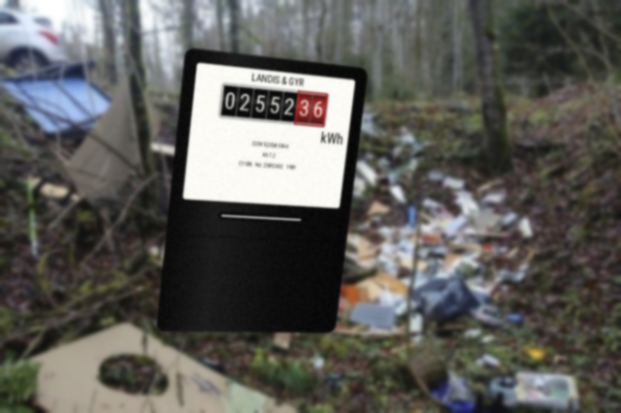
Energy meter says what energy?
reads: 2552.36 kWh
